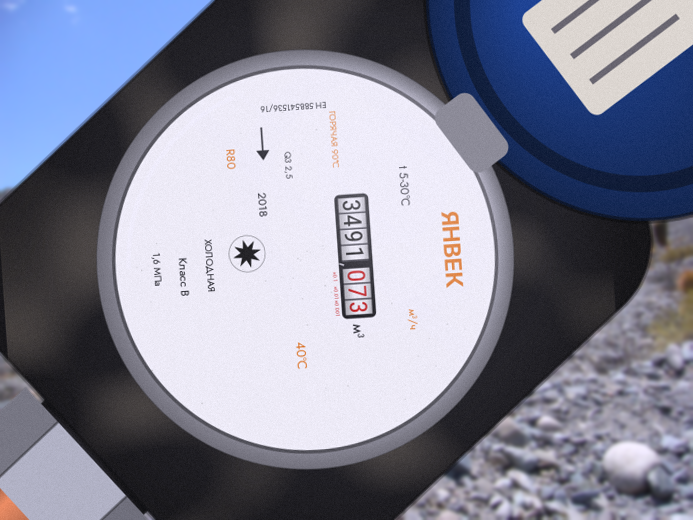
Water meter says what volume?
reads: 3491.073 m³
